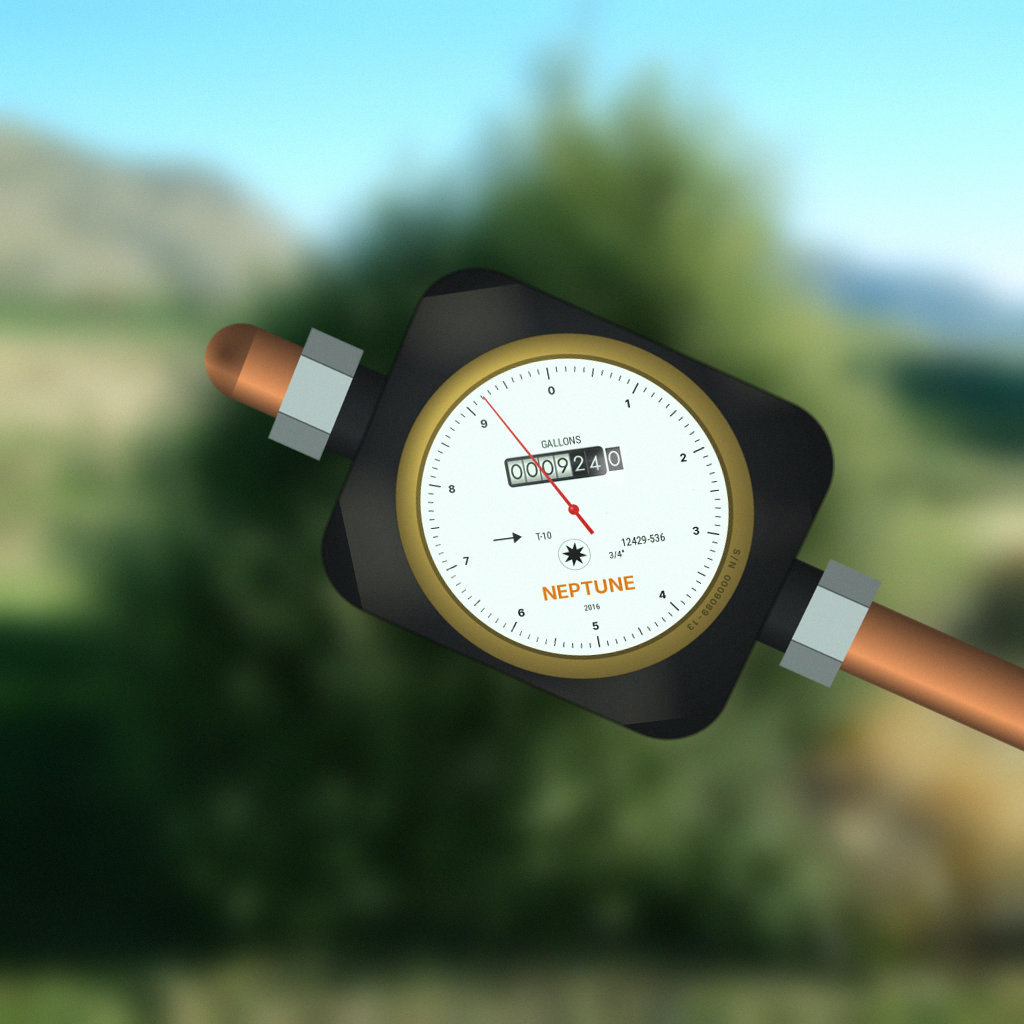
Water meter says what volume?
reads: 9239.2 gal
